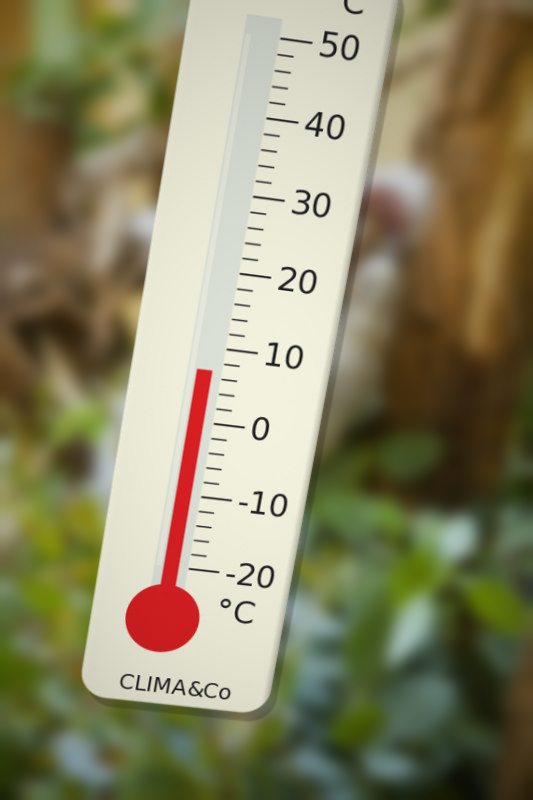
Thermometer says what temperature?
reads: 7 °C
